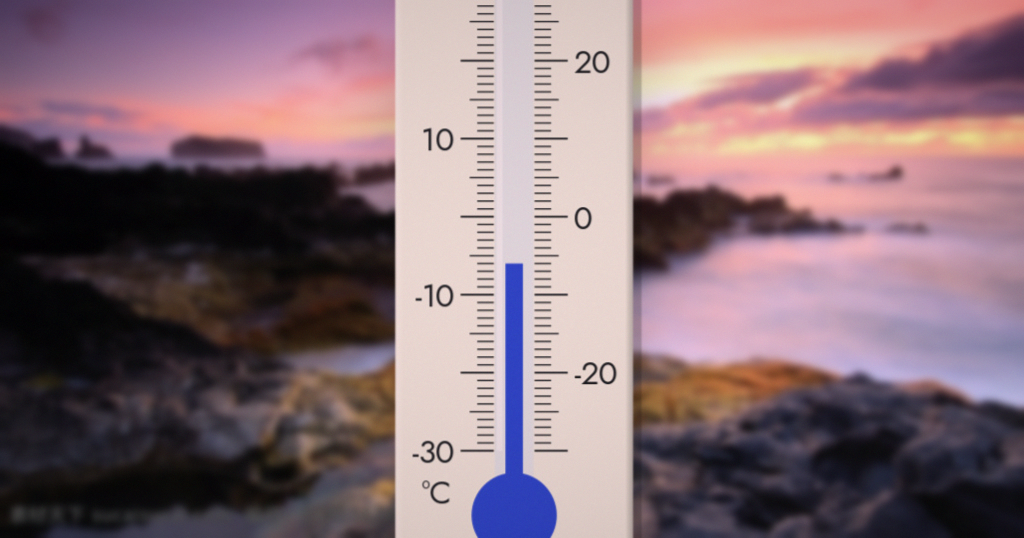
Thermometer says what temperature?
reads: -6 °C
